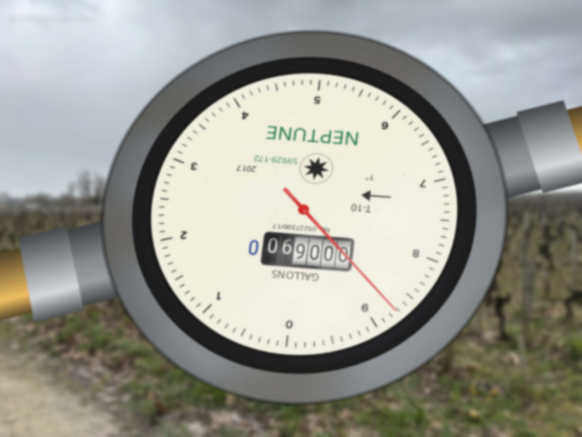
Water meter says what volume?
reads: 6898.7 gal
